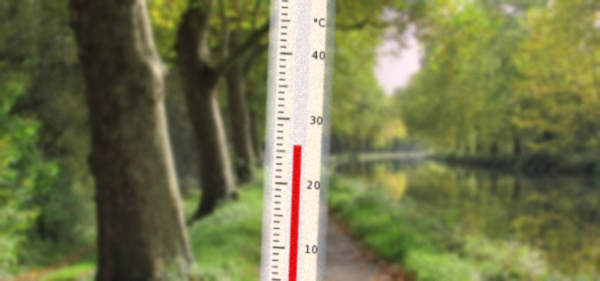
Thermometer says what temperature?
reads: 26 °C
